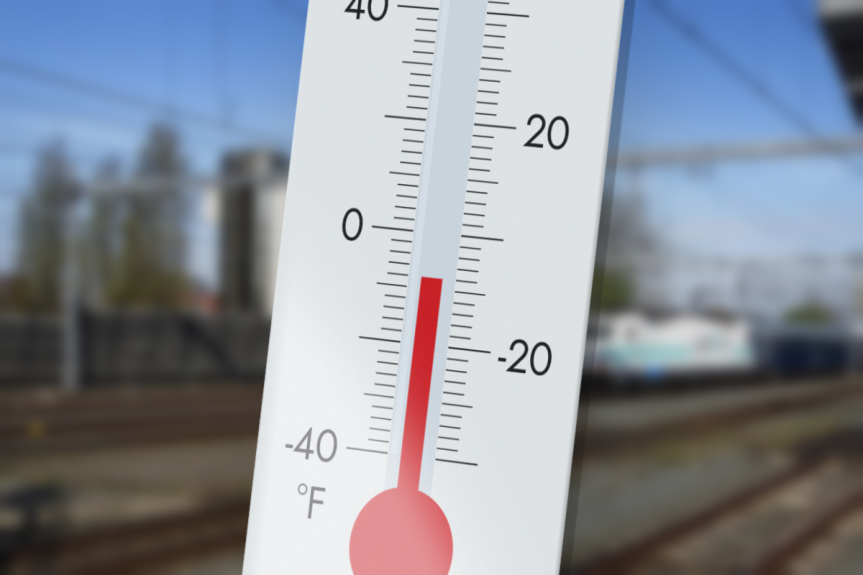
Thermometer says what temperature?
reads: -8 °F
